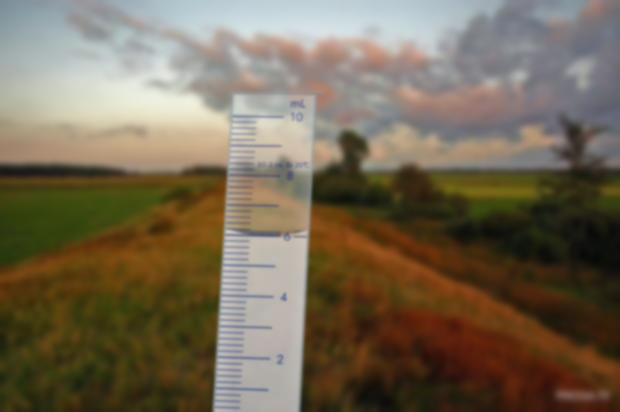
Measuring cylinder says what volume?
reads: 6 mL
